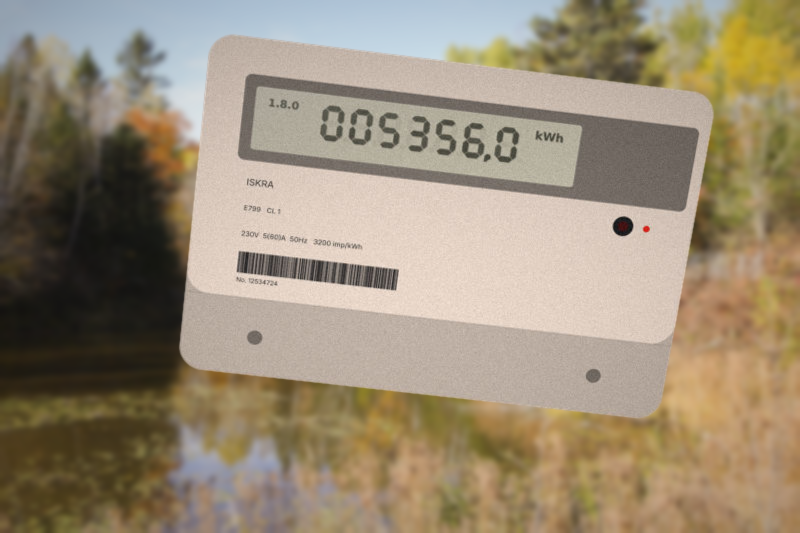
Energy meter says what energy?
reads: 5356.0 kWh
